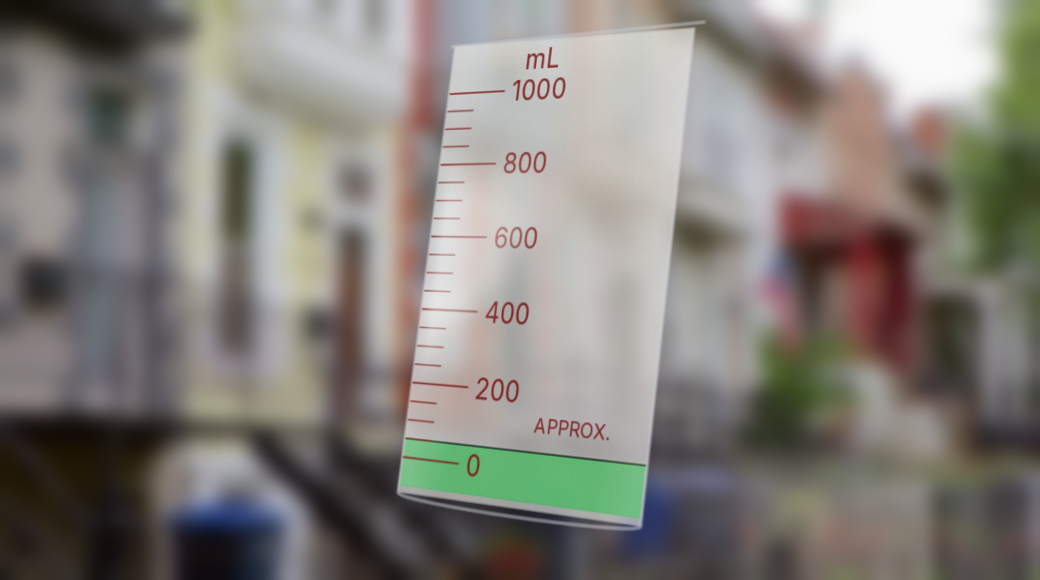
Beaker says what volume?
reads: 50 mL
